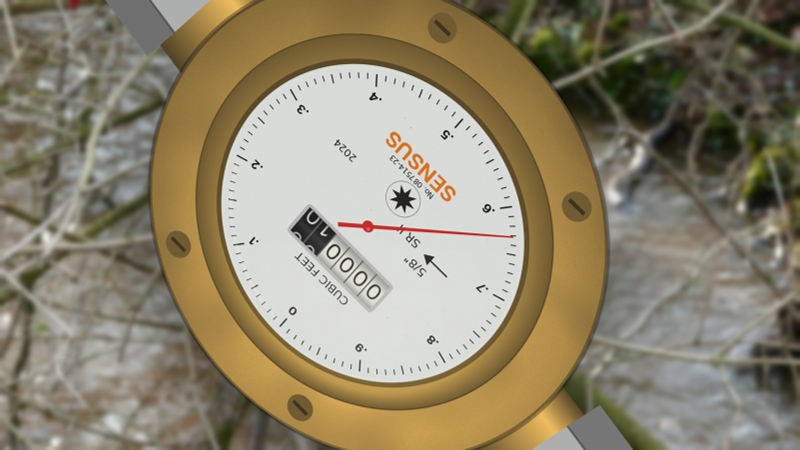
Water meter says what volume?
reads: 9.63 ft³
